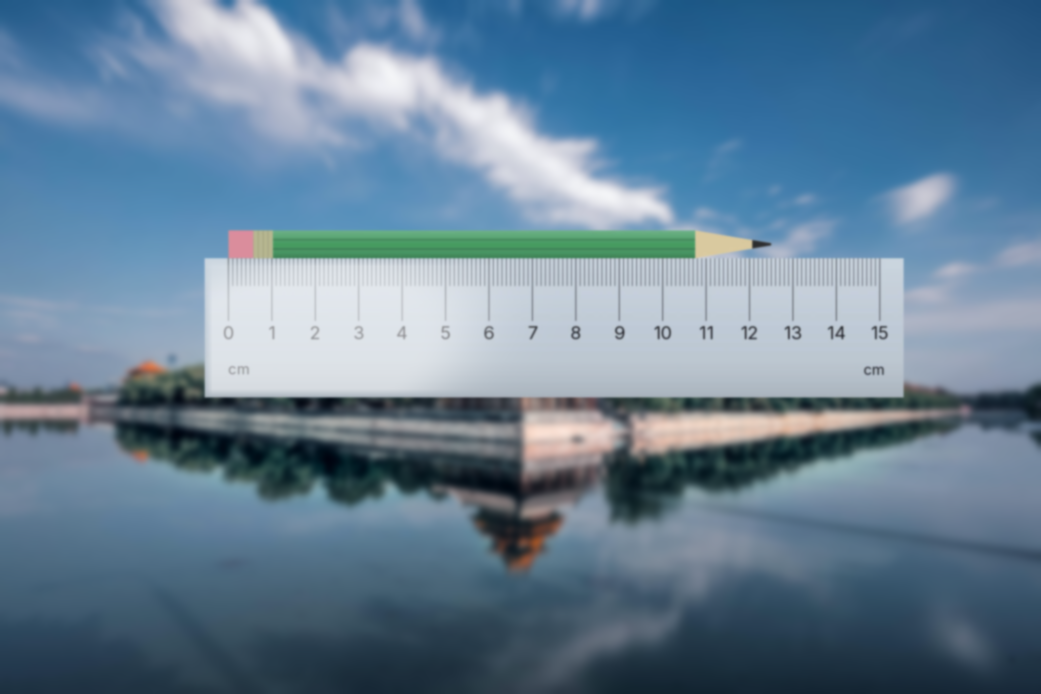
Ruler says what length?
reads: 12.5 cm
